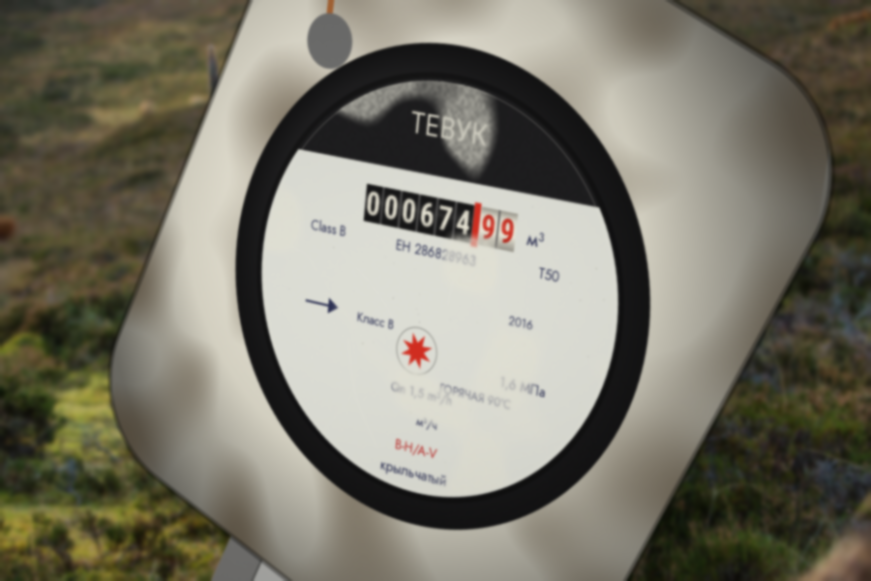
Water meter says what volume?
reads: 674.99 m³
